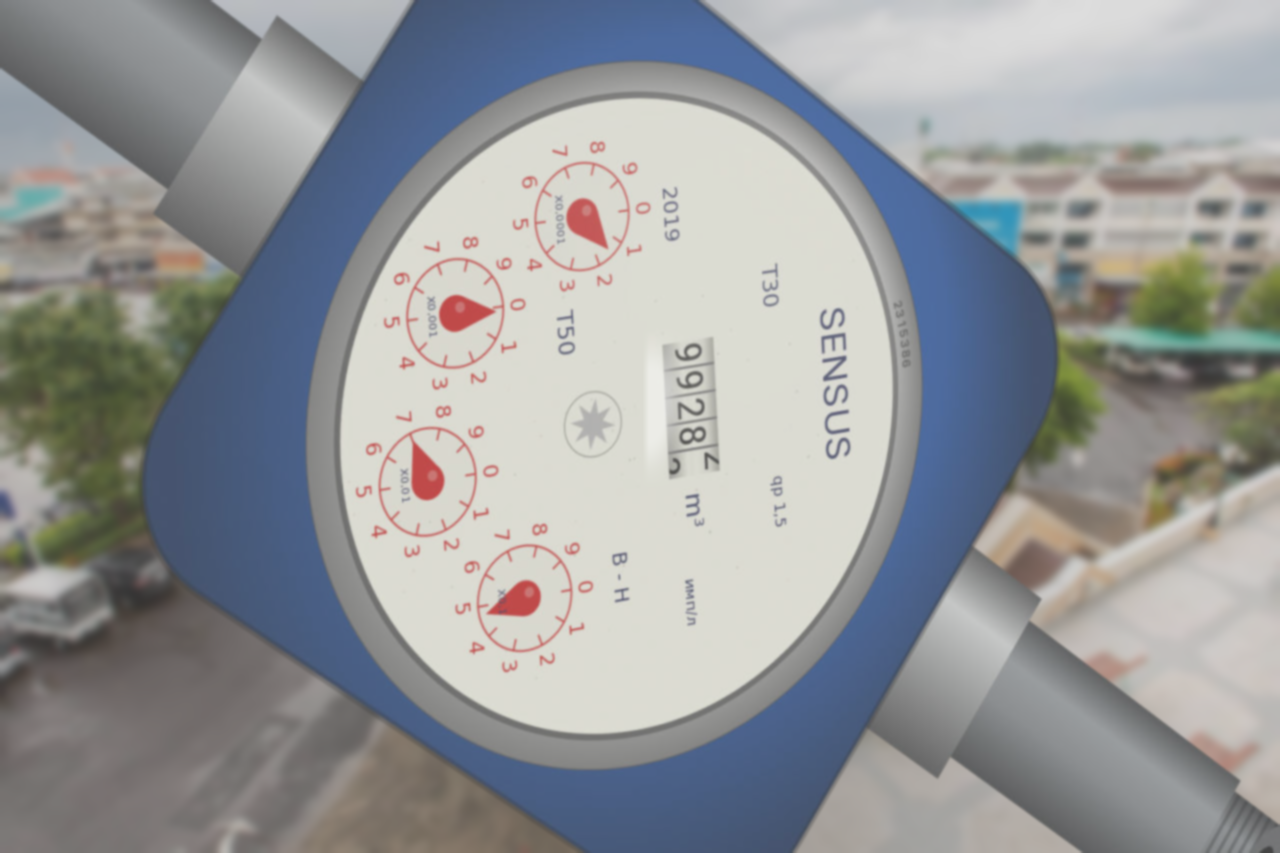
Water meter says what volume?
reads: 99282.4701 m³
